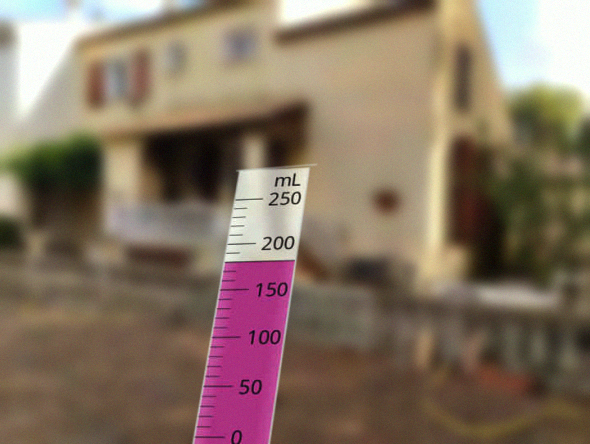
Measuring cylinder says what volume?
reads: 180 mL
